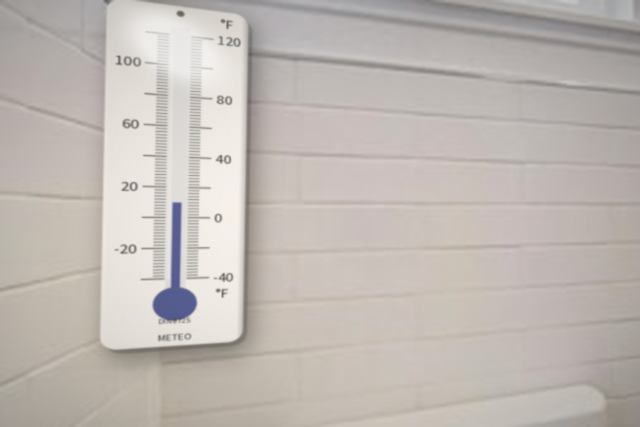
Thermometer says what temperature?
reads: 10 °F
